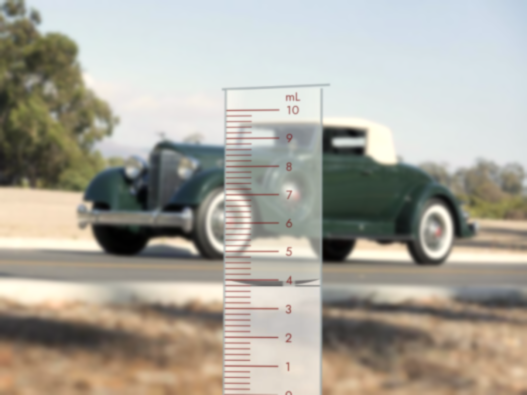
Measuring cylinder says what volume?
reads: 3.8 mL
